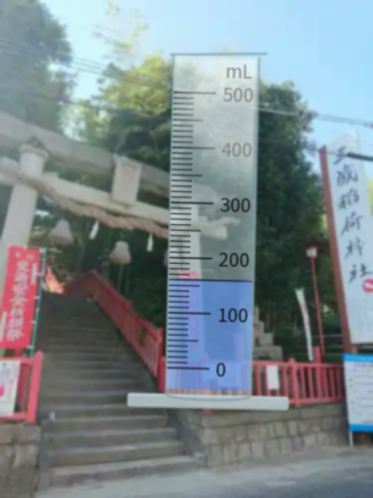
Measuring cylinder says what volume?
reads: 160 mL
